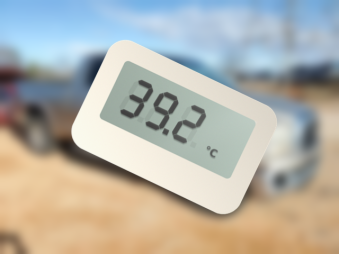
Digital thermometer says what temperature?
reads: 39.2 °C
